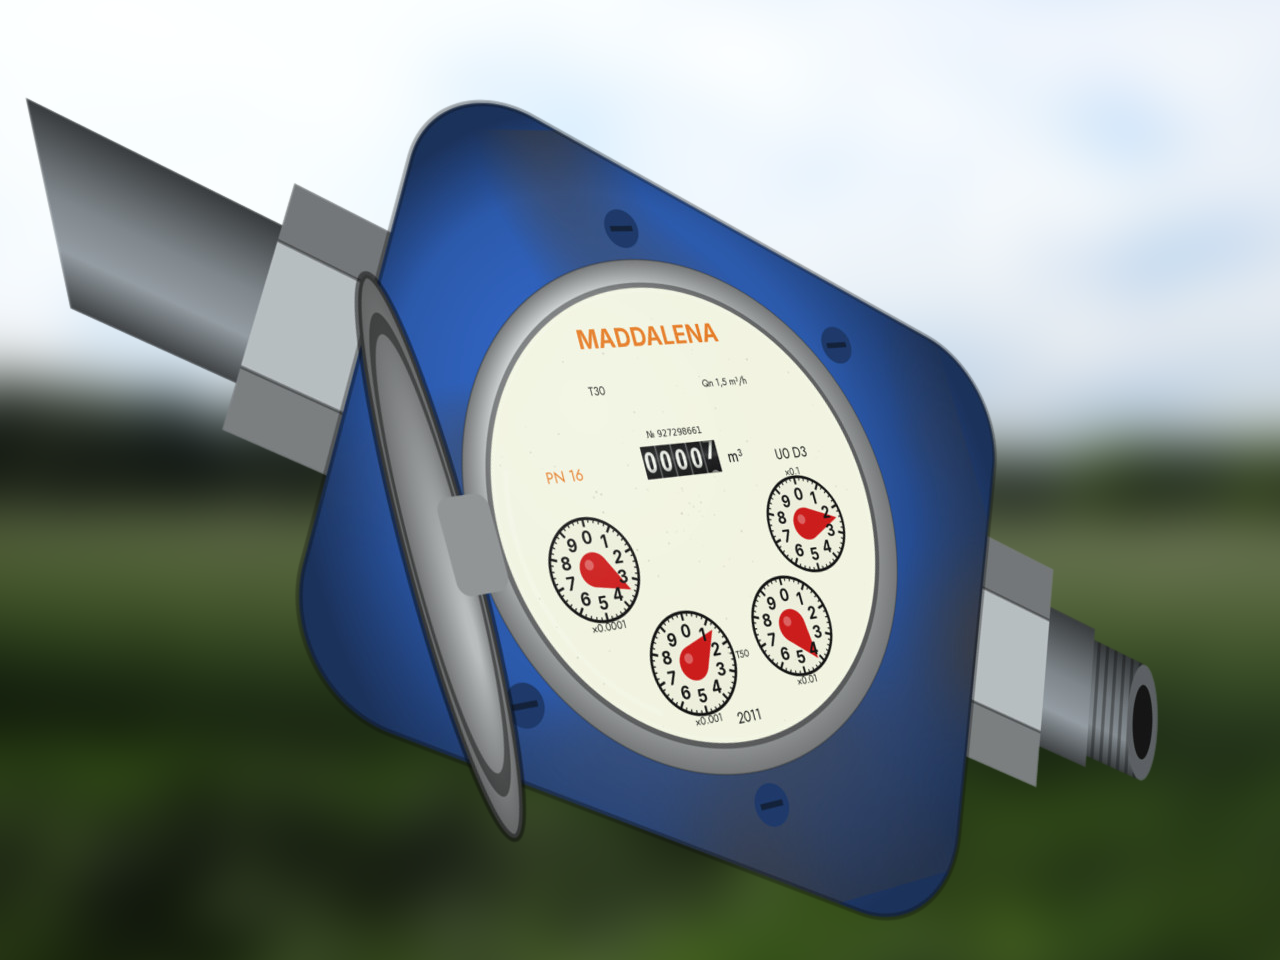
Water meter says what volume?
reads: 7.2413 m³
